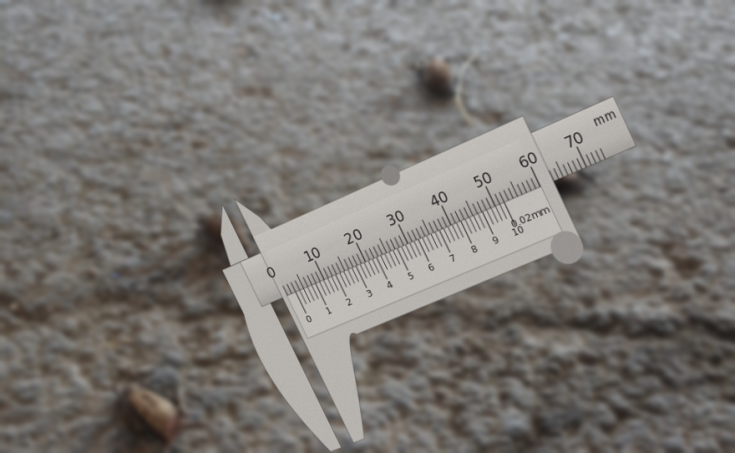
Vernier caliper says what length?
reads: 3.0 mm
